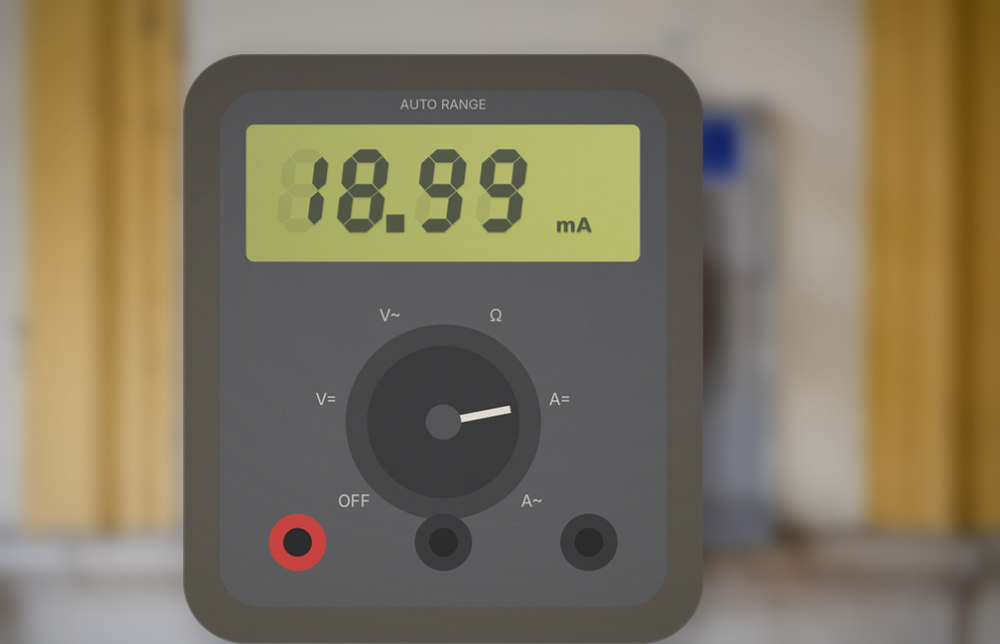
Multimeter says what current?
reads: 18.99 mA
